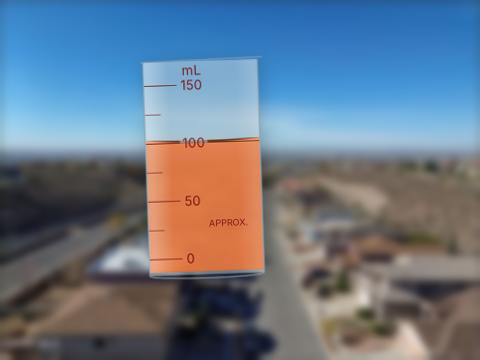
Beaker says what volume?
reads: 100 mL
